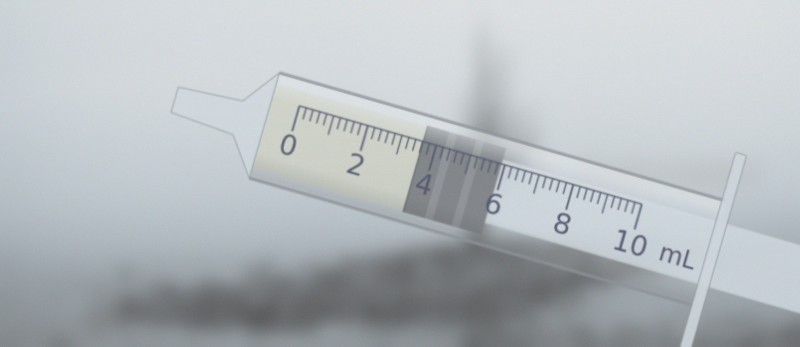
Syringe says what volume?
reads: 3.6 mL
